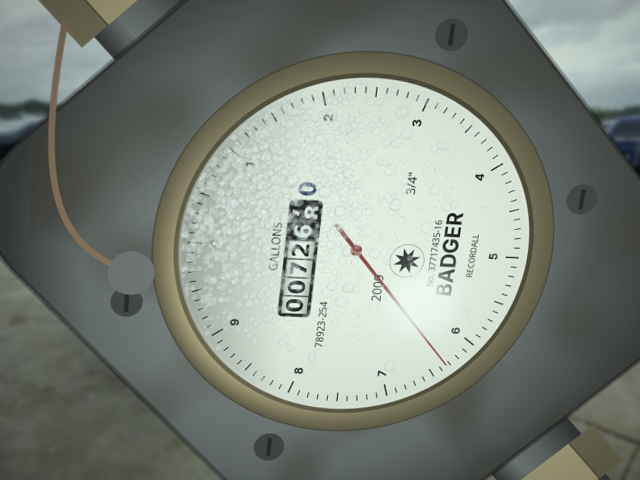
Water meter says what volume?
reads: 72676.3 gal
